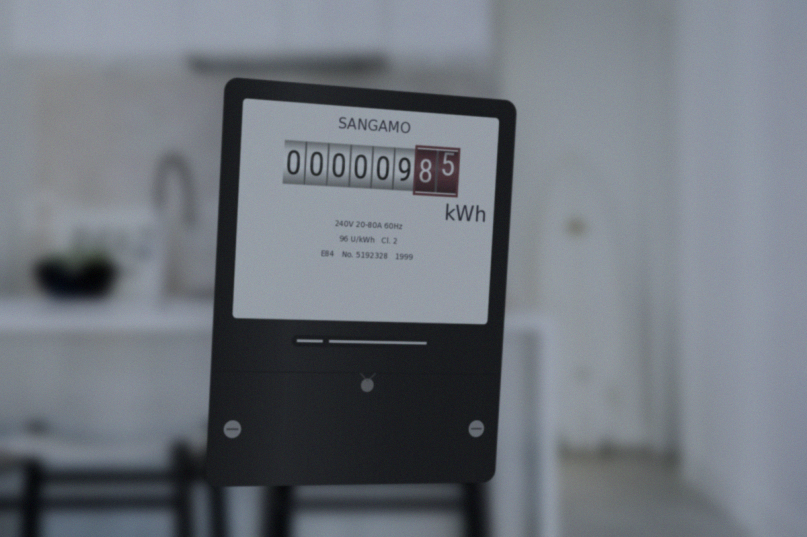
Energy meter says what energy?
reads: 9.85 kWh
